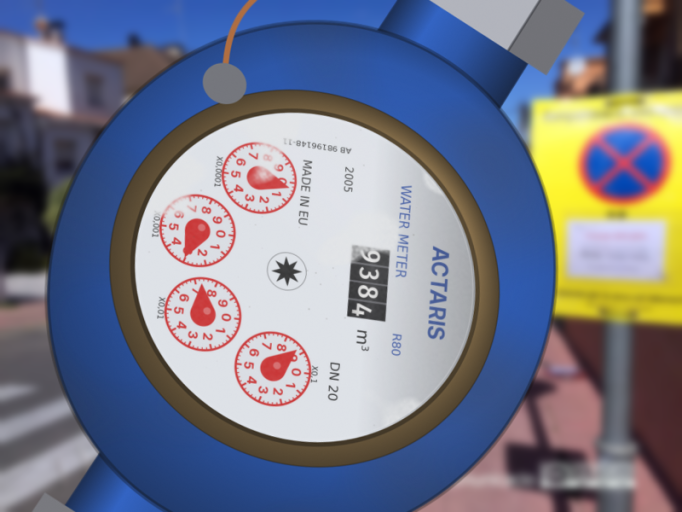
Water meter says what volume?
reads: 9383.8730 m³
